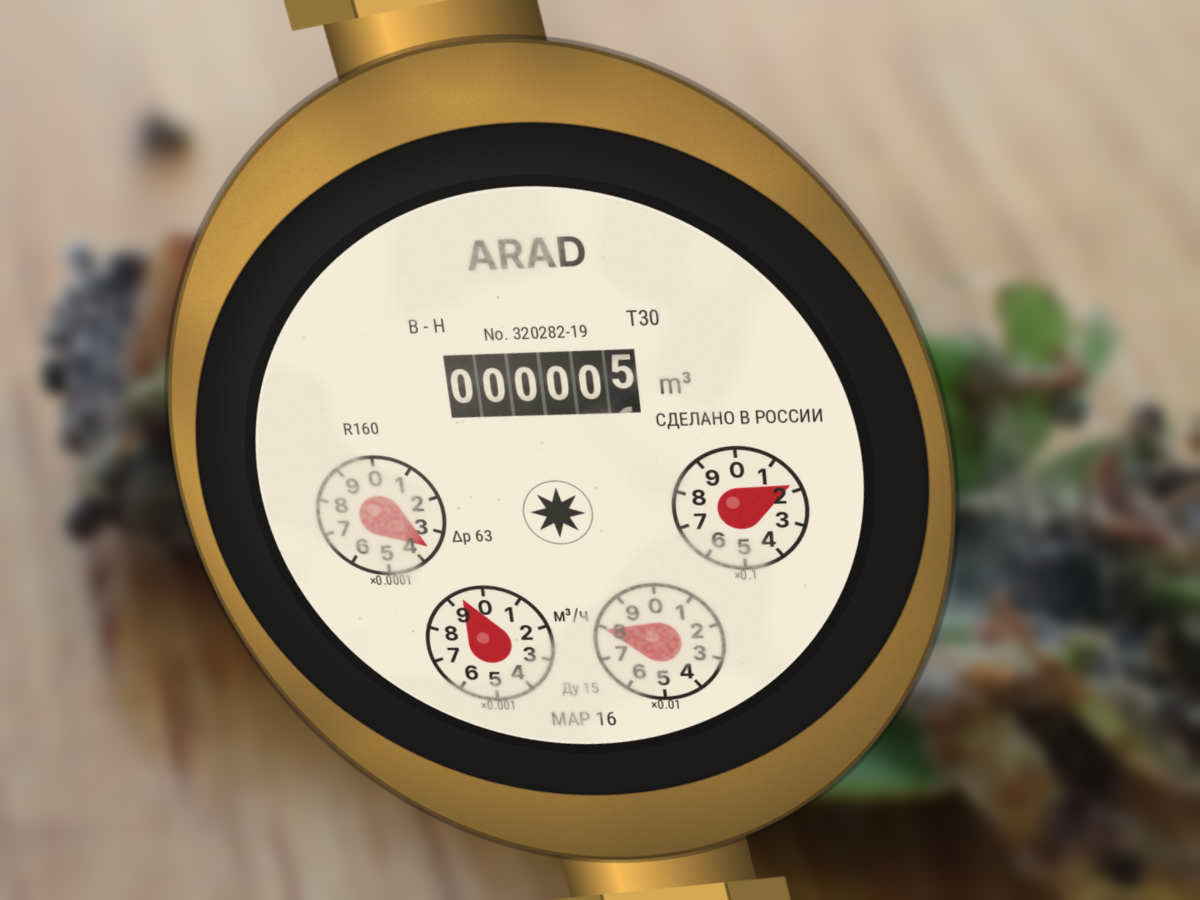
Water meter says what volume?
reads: 5.1793 m³
